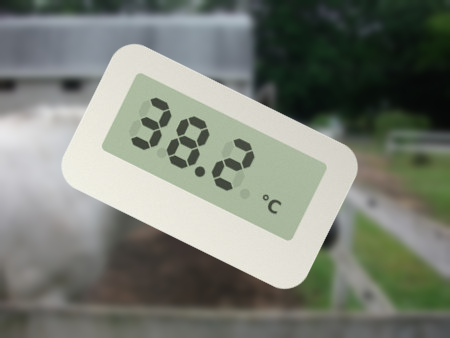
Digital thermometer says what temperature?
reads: 38.2 °C
